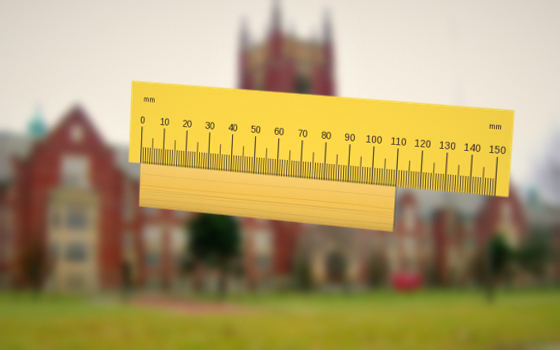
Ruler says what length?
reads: 110 mm
